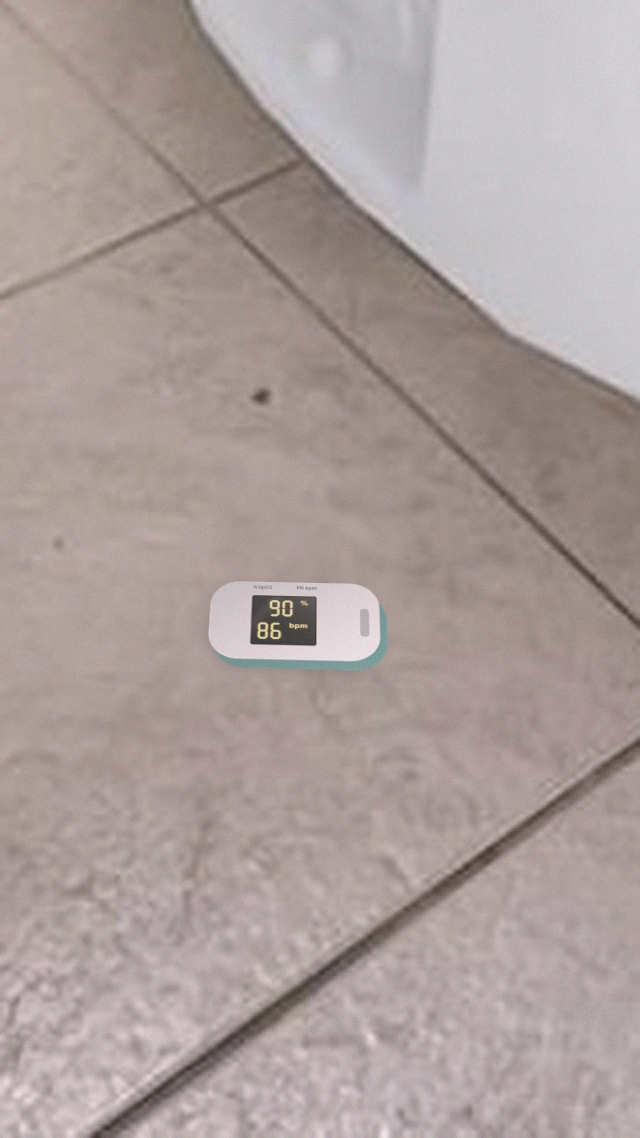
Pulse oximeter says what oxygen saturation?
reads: 90 %
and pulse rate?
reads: 86 bpm
